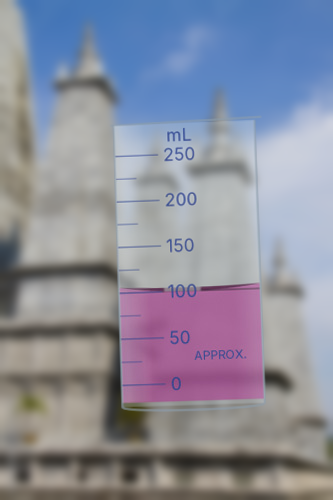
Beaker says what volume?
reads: 100 mL
